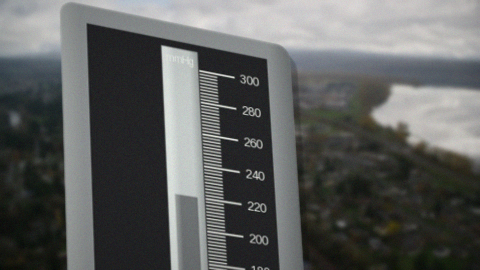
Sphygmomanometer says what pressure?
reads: 220 mmHg
